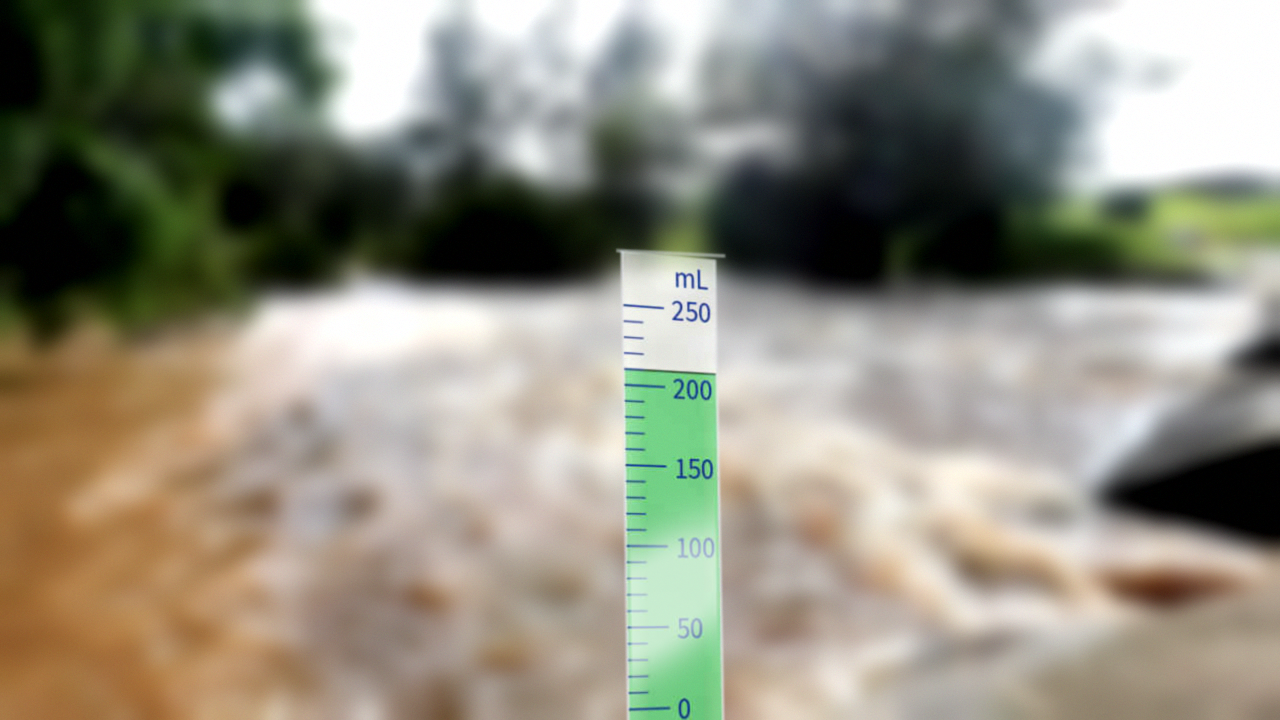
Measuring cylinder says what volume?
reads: 210 mL
